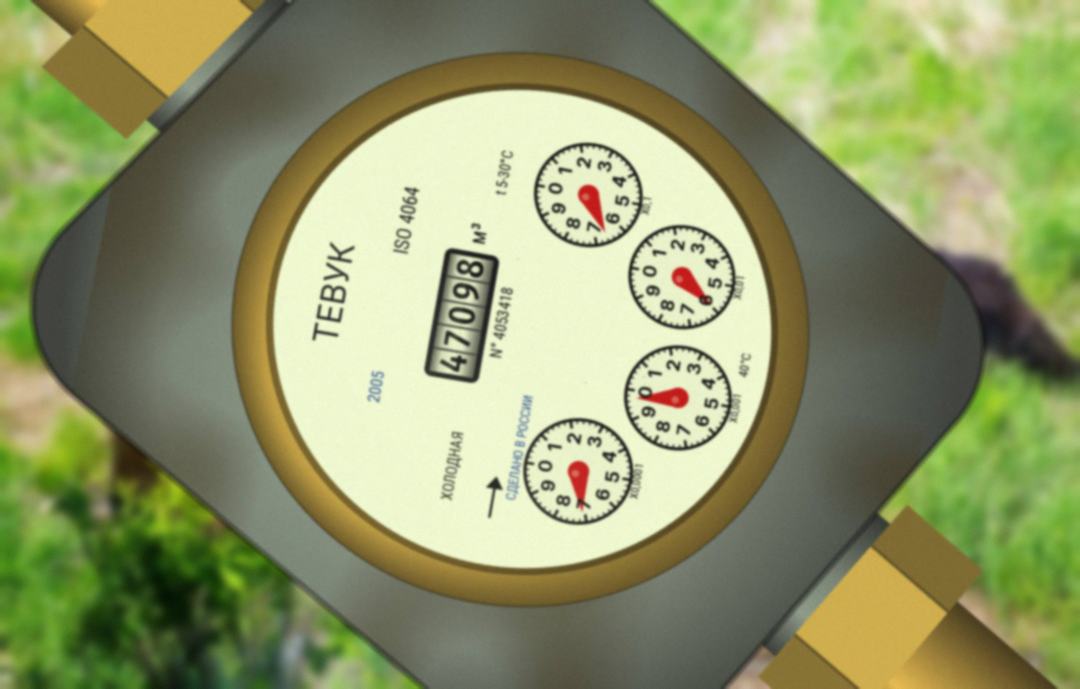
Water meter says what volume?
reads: 47098.6597 m³
